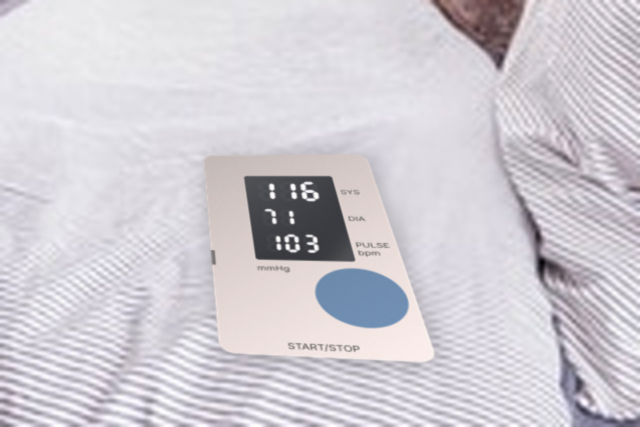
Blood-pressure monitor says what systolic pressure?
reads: 116 mmHg
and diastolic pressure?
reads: 71 mmHg
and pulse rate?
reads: 103 bpm
